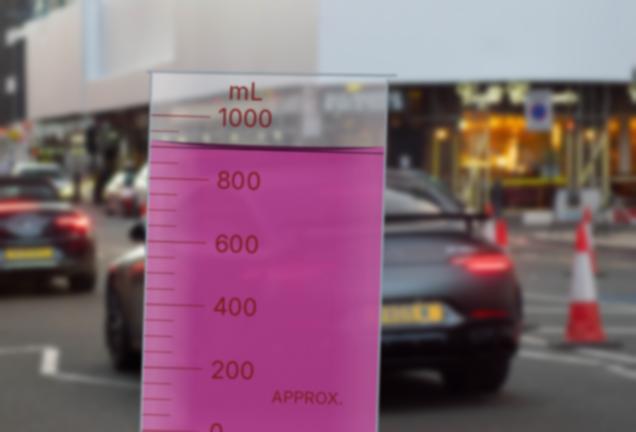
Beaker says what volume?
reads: 900 mL
